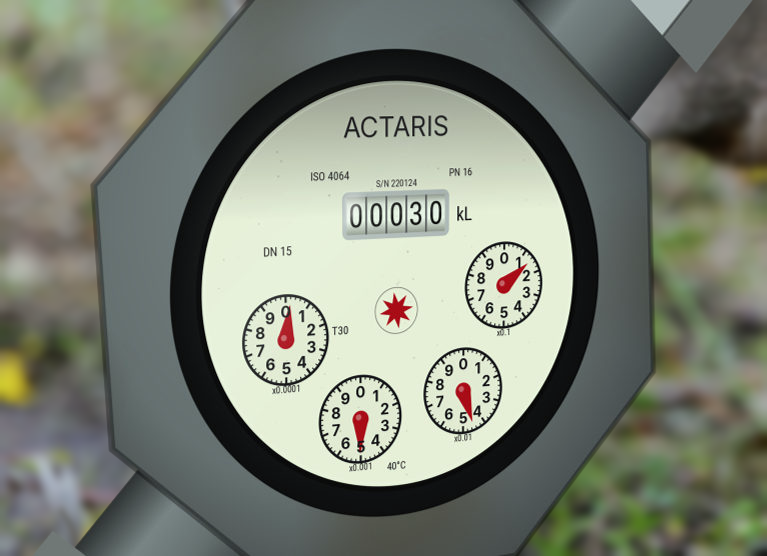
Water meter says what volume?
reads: 30.1450 kL
